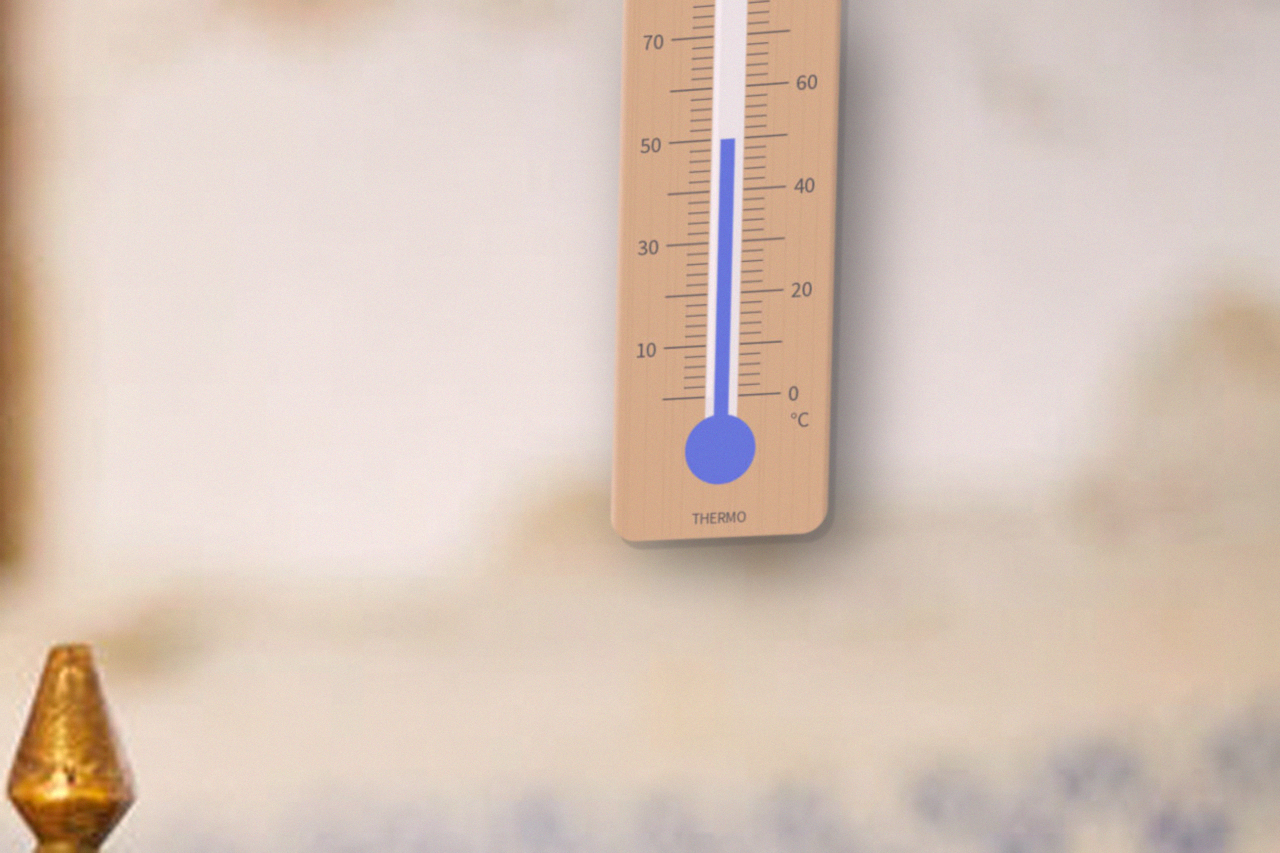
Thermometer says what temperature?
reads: 50 °C
